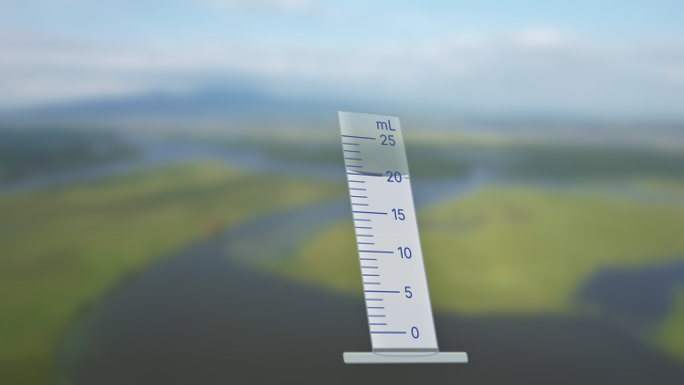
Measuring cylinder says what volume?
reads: 20 mL
